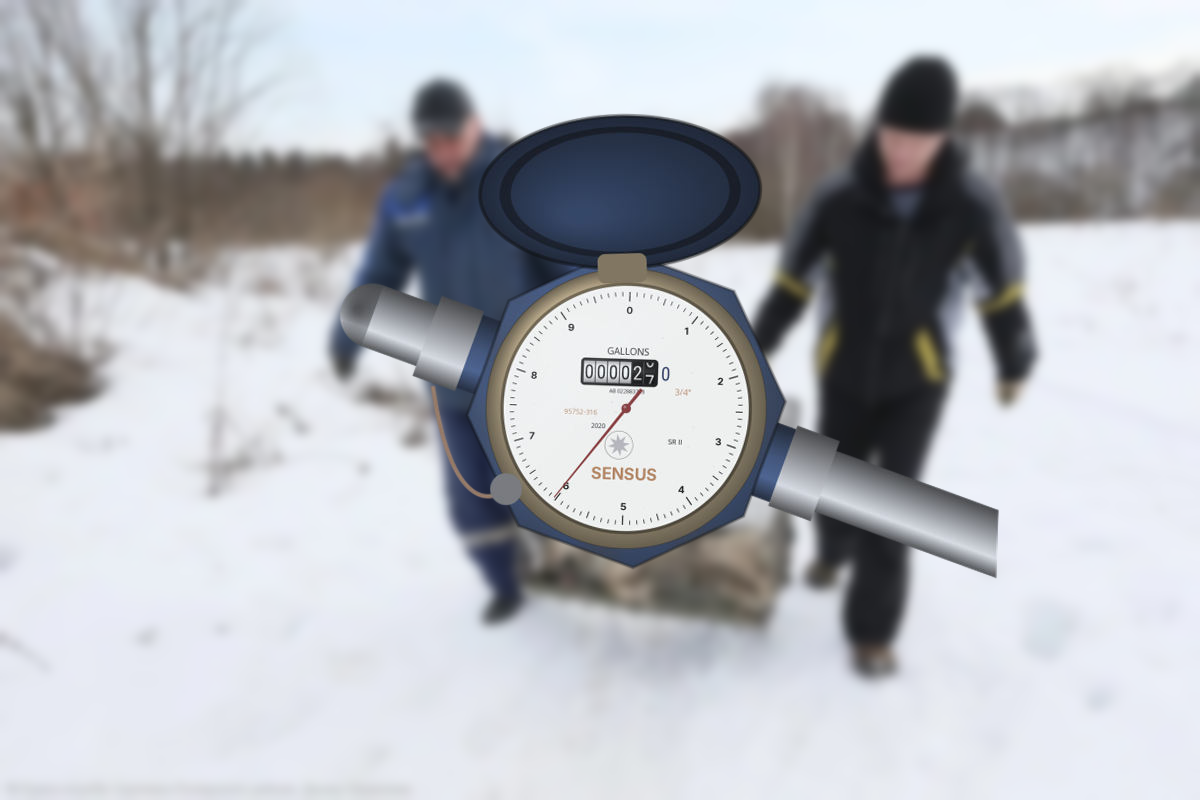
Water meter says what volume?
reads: 266.0 gal
